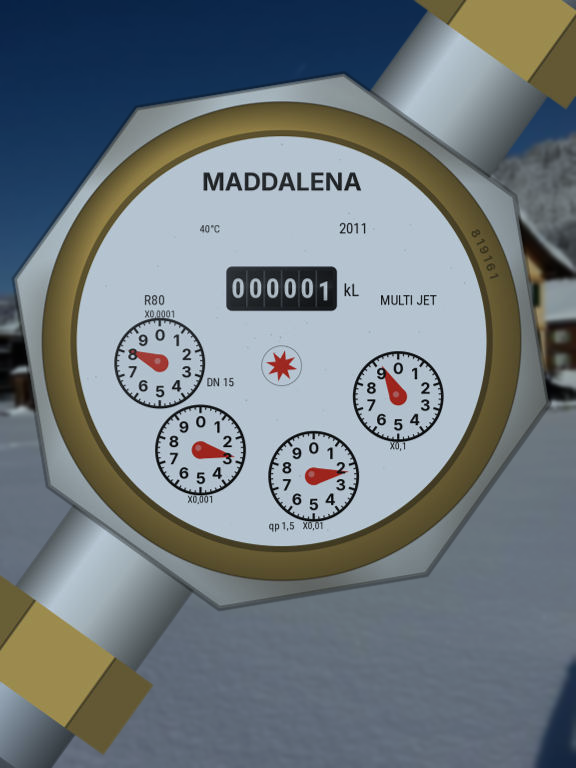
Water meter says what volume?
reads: 0.9228 kL
